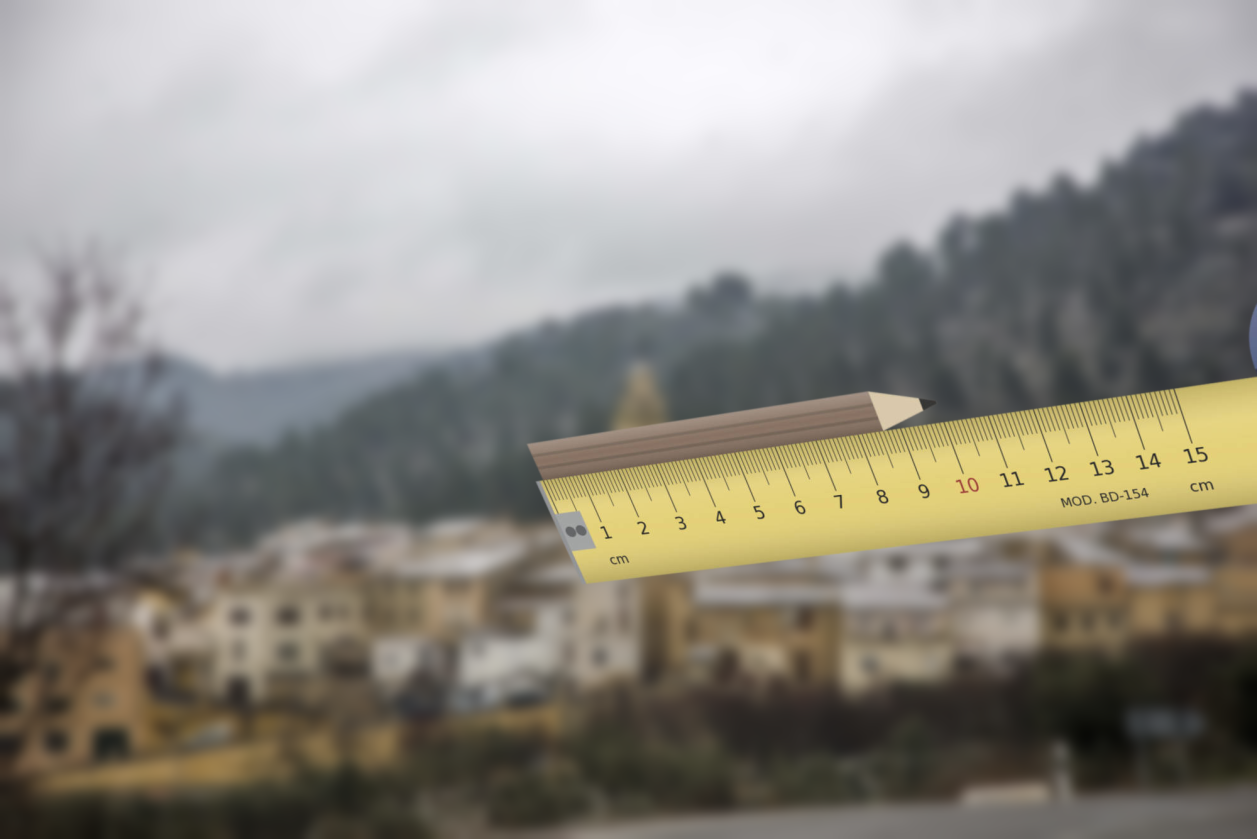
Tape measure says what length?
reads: 10 cm
